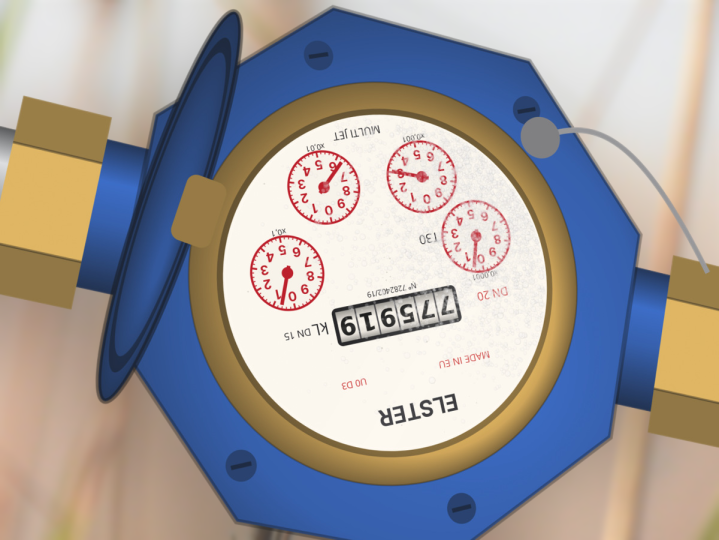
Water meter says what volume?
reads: 775919.0630 kL
